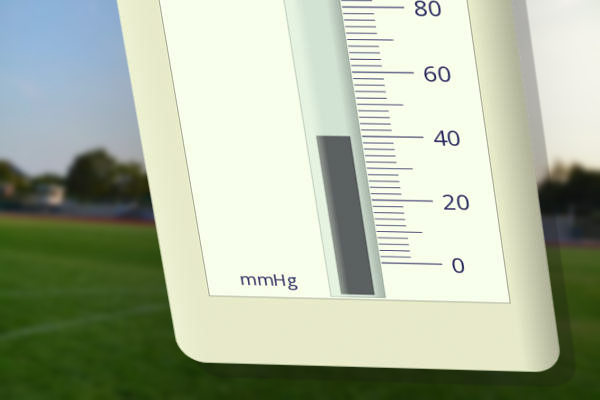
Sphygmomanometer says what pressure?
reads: 40 mmHg
